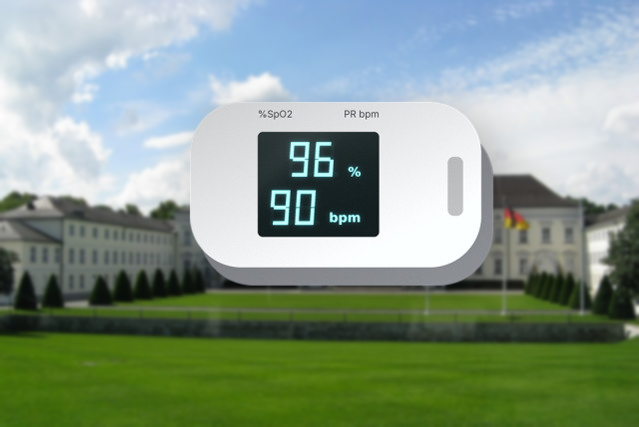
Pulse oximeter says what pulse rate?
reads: 90 bpm
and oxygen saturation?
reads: 96 %
